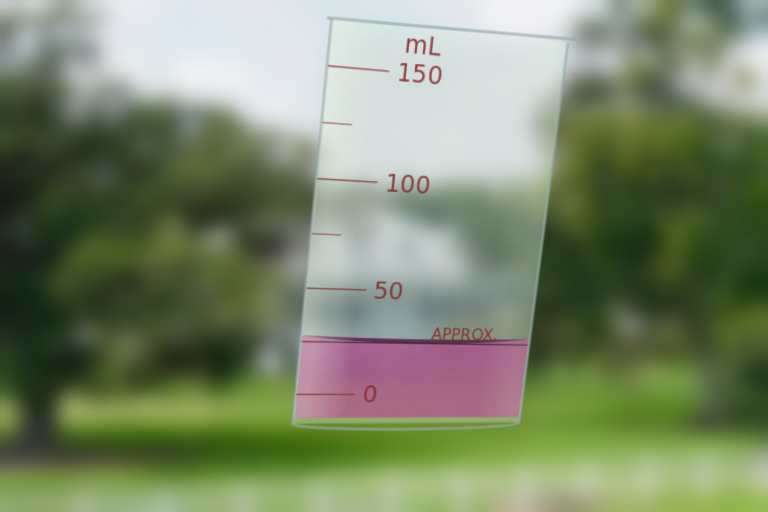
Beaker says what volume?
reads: 25 mL
